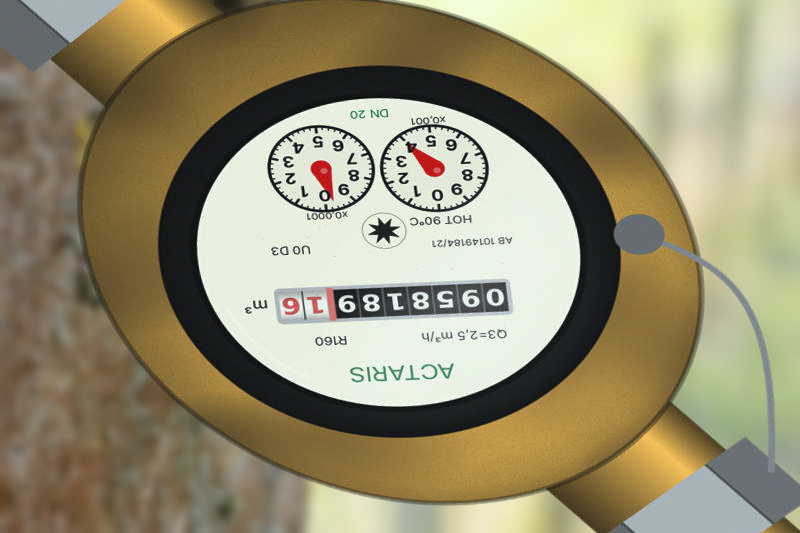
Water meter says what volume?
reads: 958189.1639 m³
